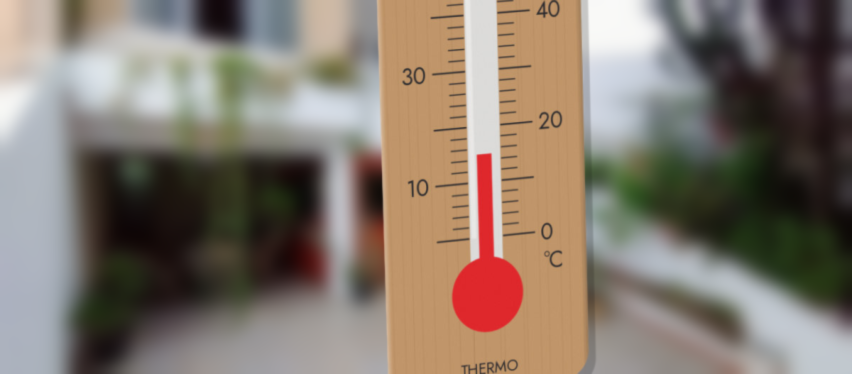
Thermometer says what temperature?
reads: 15 °C
